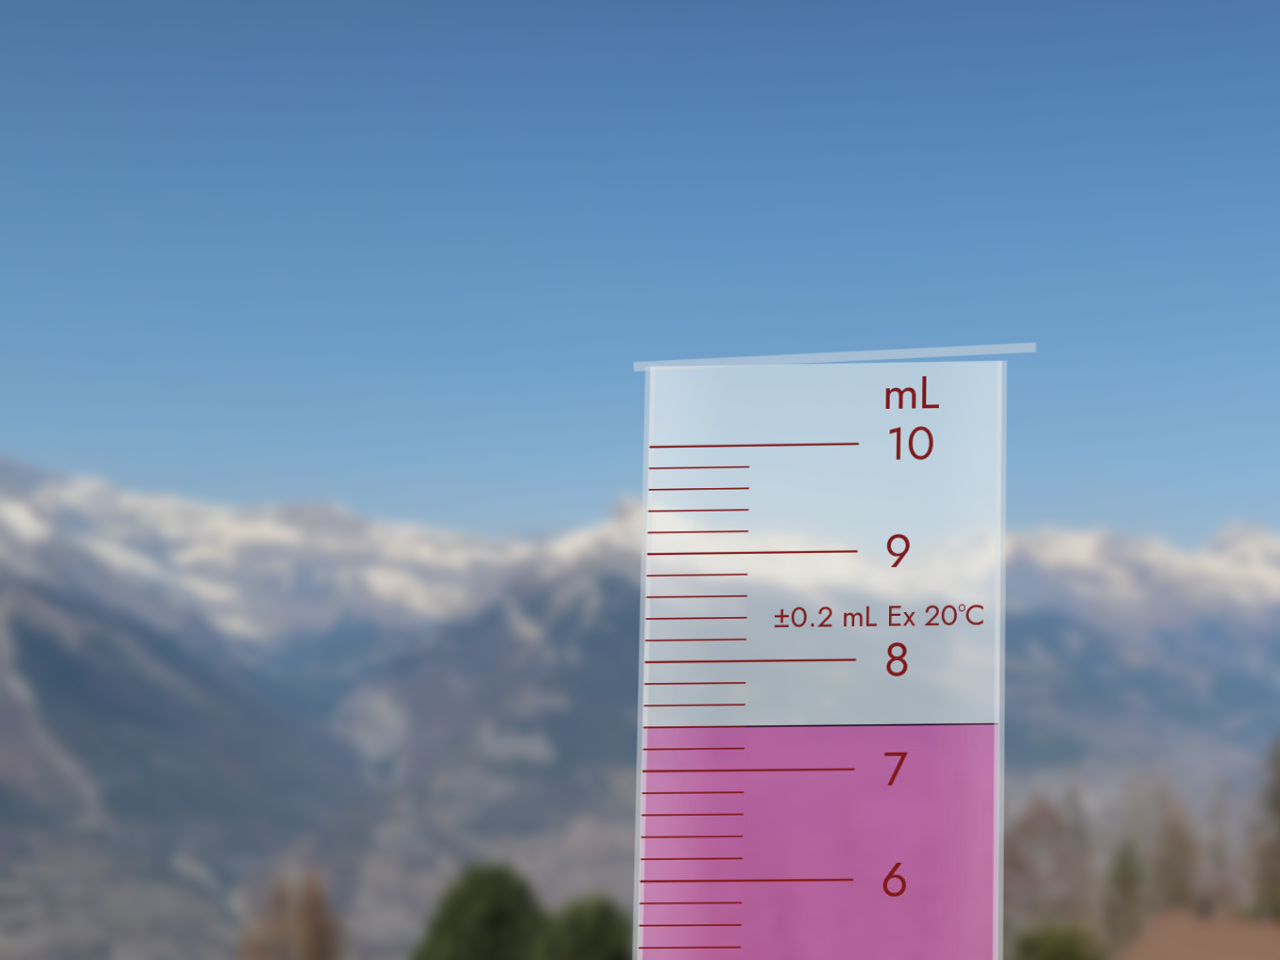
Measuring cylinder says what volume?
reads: 7.4 mL
